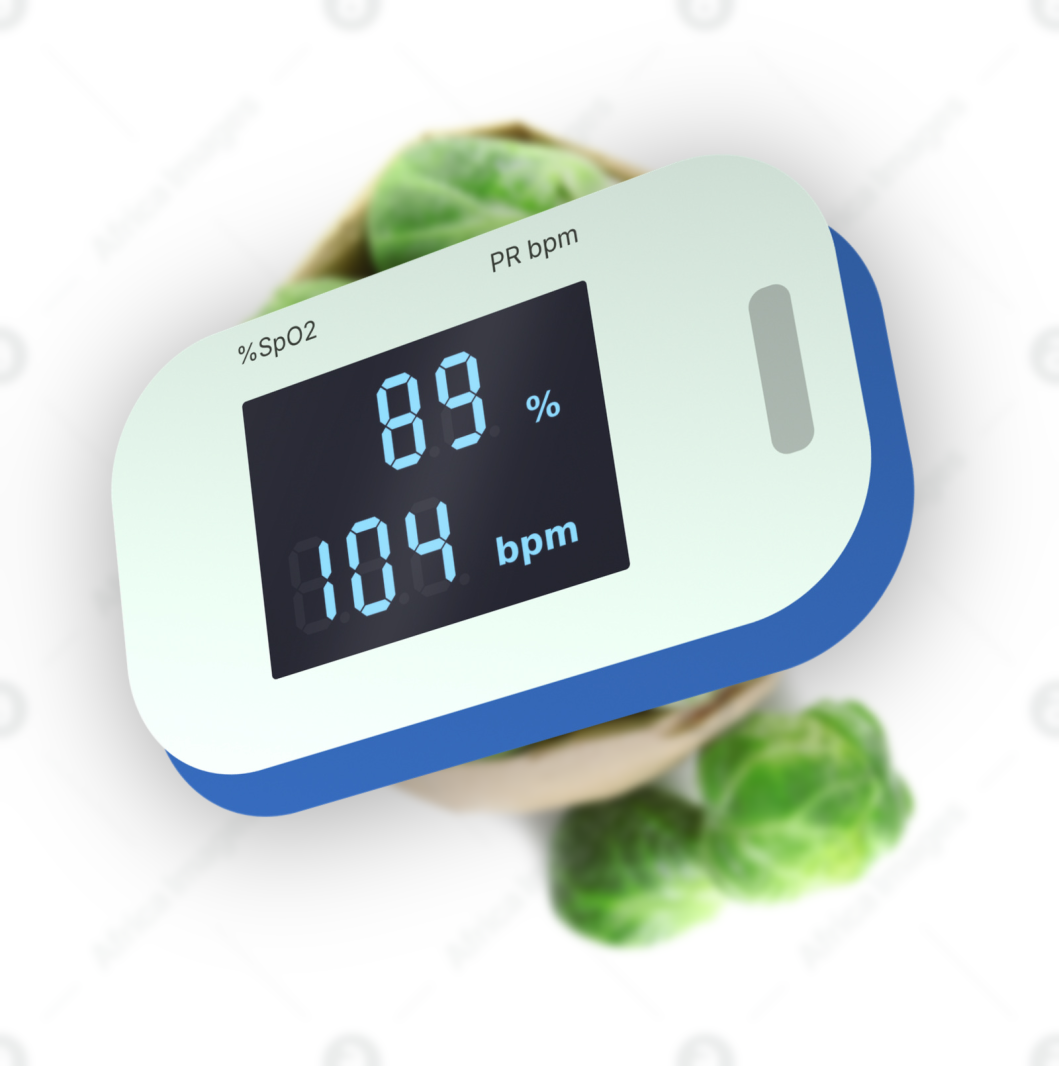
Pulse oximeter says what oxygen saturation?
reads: 89 %
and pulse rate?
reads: 104 bpm
